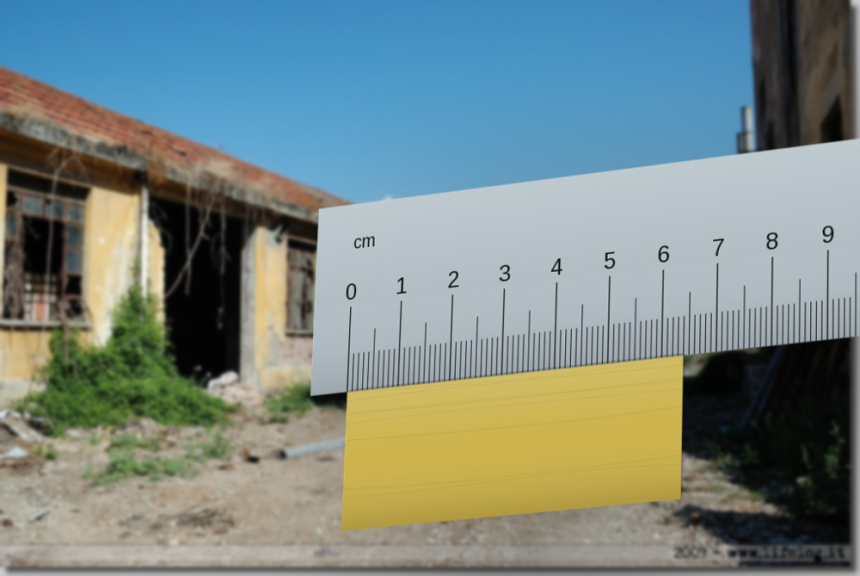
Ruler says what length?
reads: 6.4 cm
